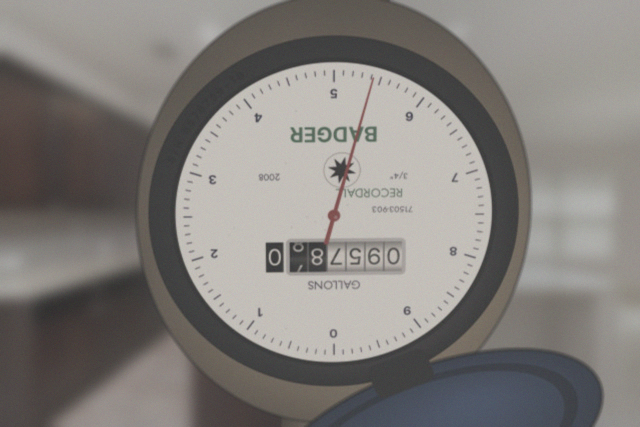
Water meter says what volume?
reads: 957875.4 gal
